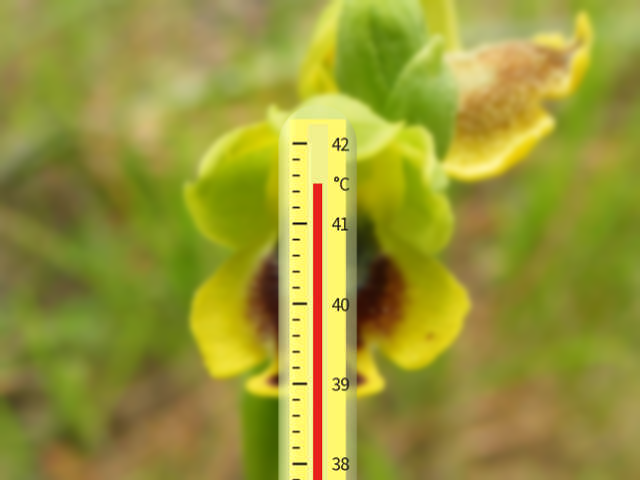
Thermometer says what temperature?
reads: 41.5 °C
